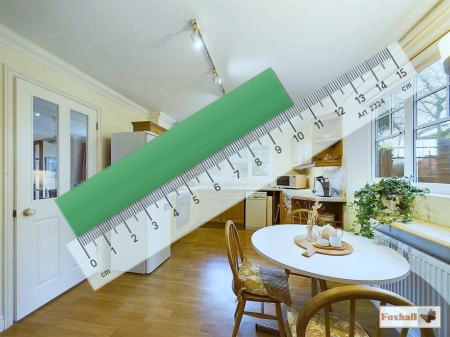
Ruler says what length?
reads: 10.5 cm
